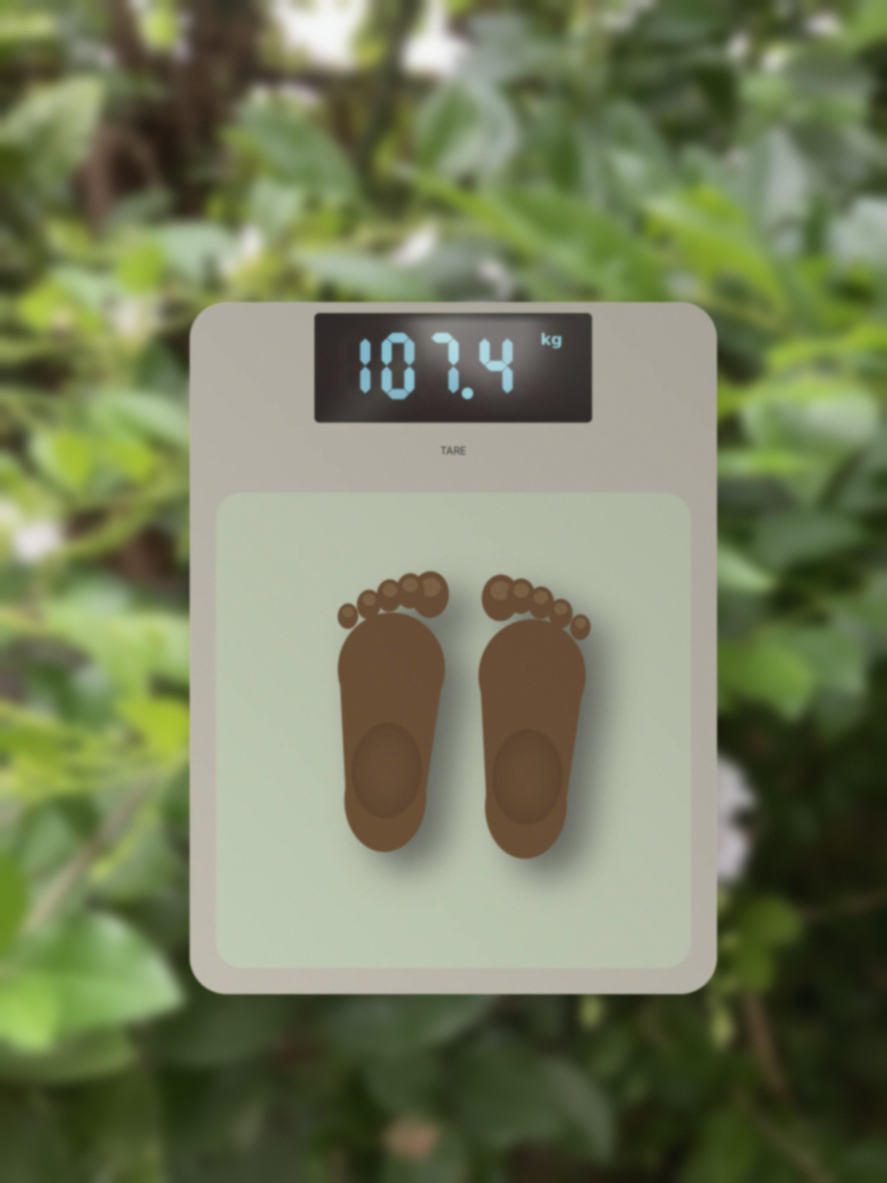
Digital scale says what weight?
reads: 107.4 kg
